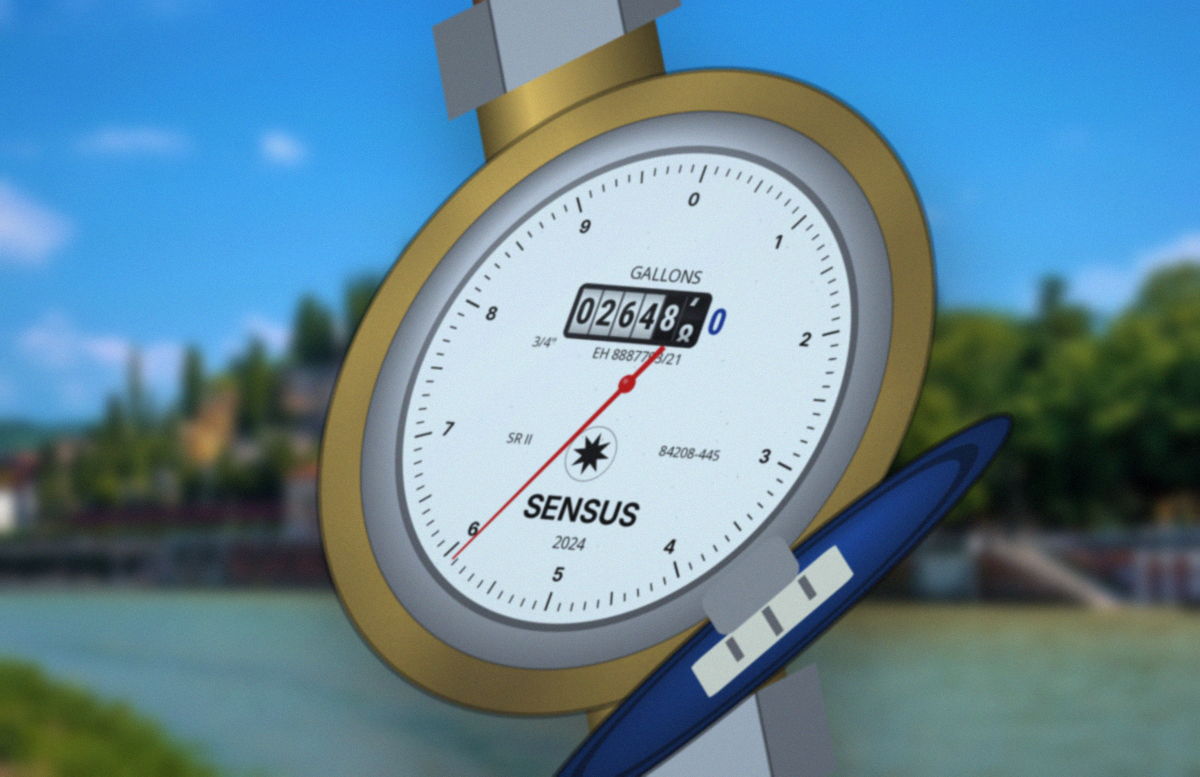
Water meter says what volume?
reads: 264875.9 gal
